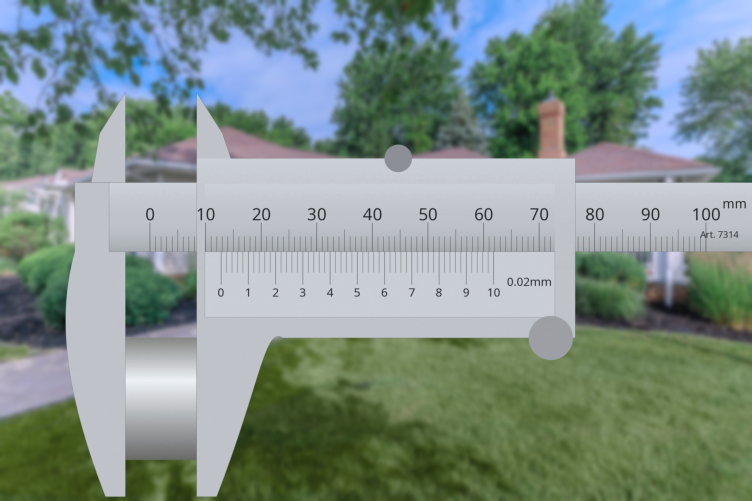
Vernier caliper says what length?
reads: 12.8 mm
